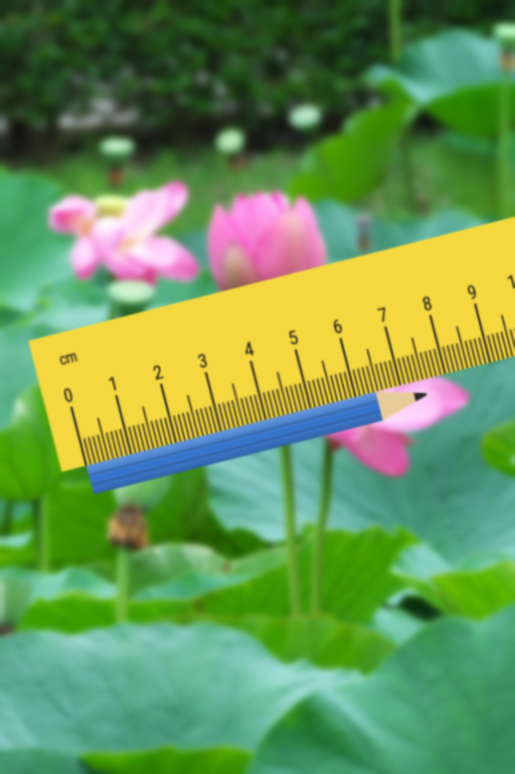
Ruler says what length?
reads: 7.5 cm
